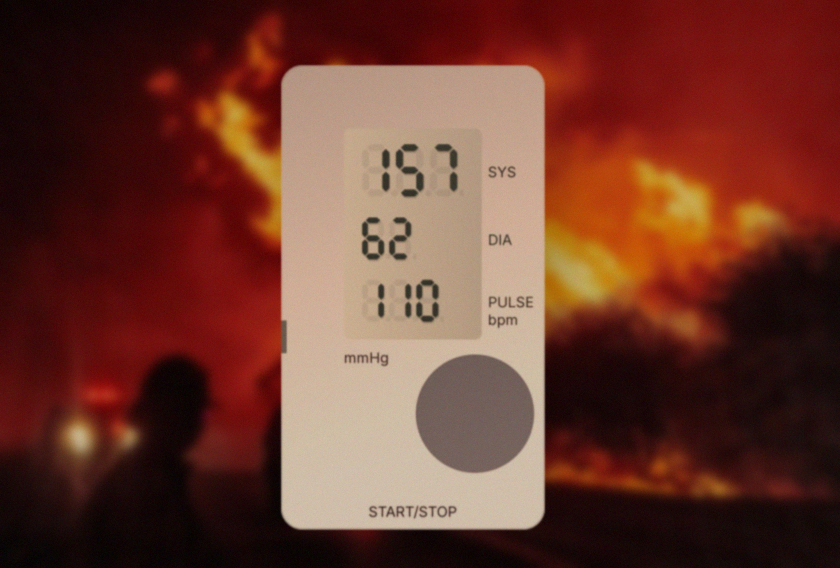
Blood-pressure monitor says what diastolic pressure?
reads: 62 mmHg
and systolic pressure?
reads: 157 mmHg
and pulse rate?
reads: 110 bpm
